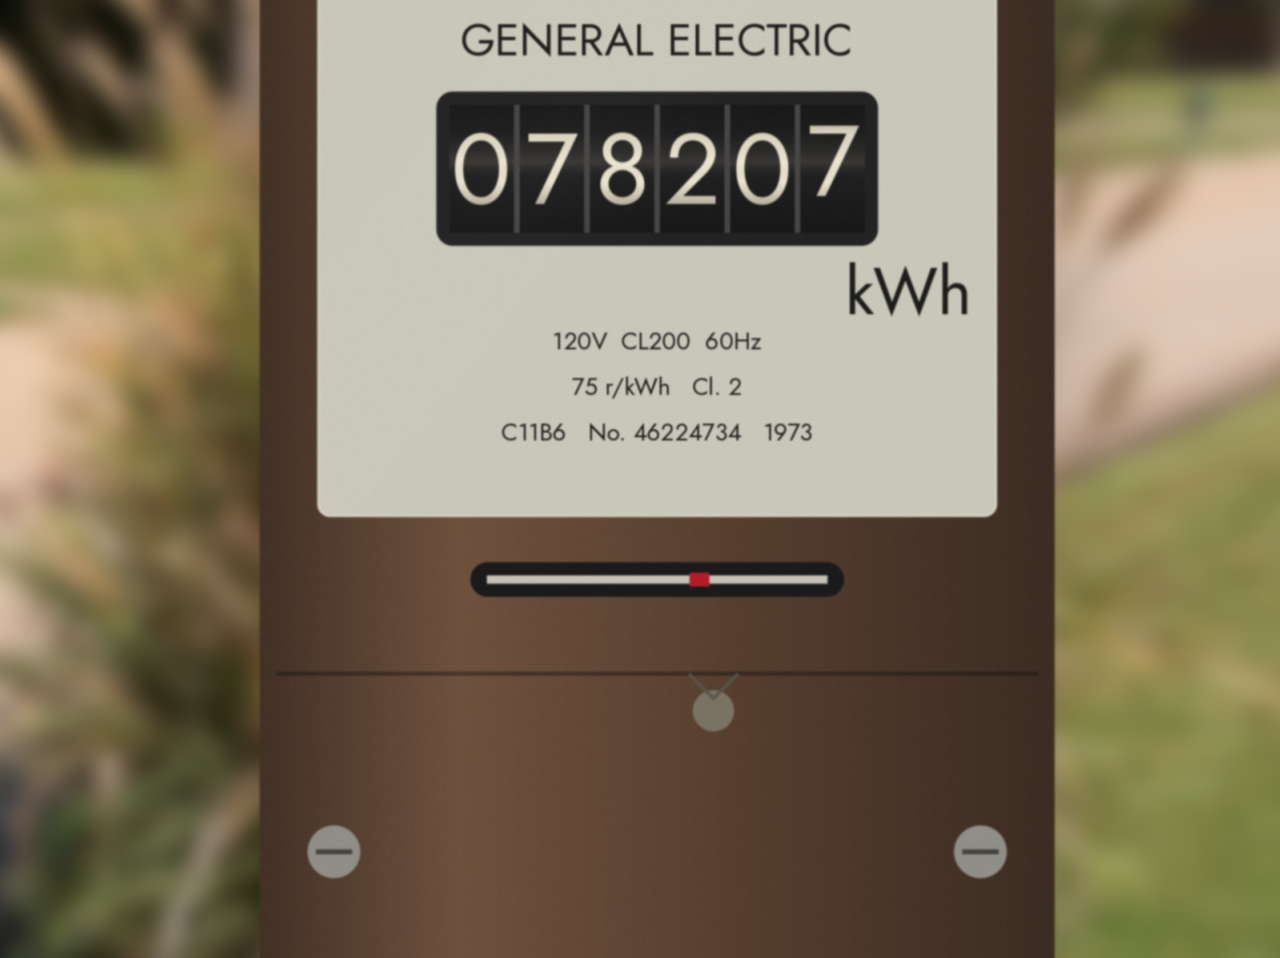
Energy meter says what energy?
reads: 78207 kWh
